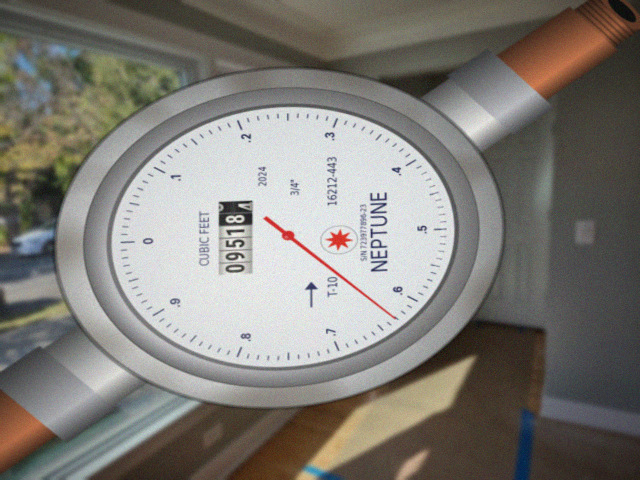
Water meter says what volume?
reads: 95183.63 ft³
